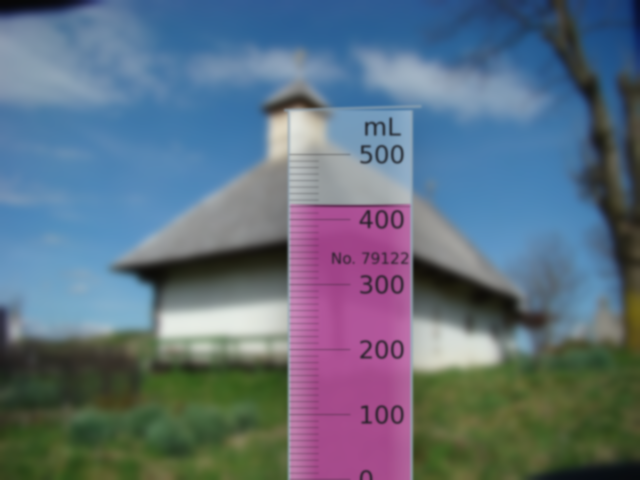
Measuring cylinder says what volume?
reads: 420 mL
